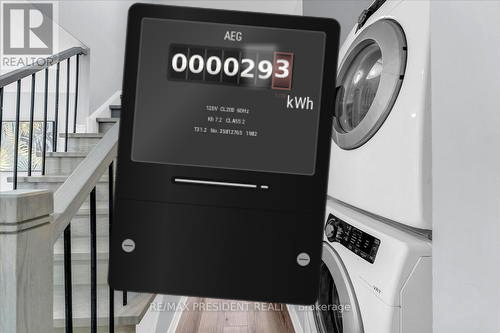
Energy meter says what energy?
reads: 29.3 kWh
